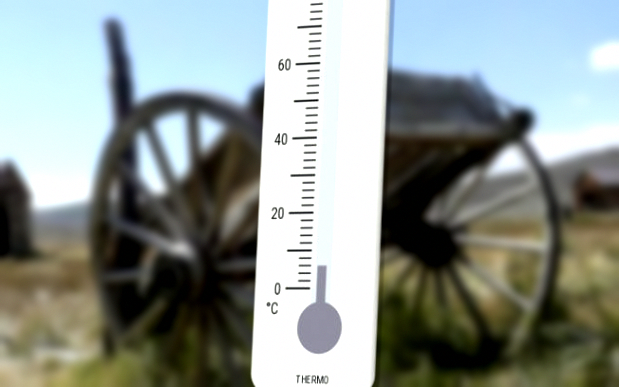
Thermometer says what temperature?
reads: 6 °C
